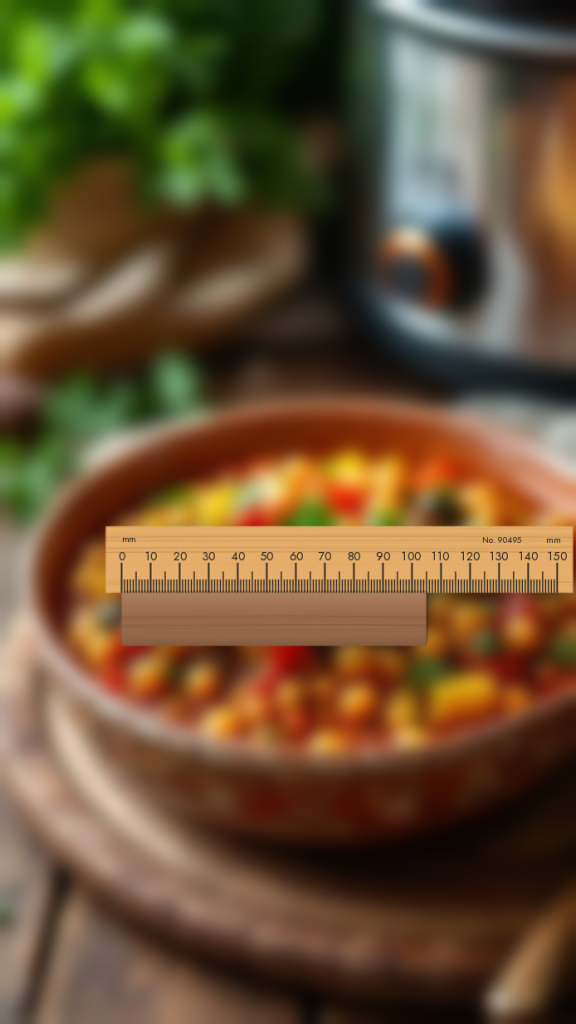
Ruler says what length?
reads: 105 mm
